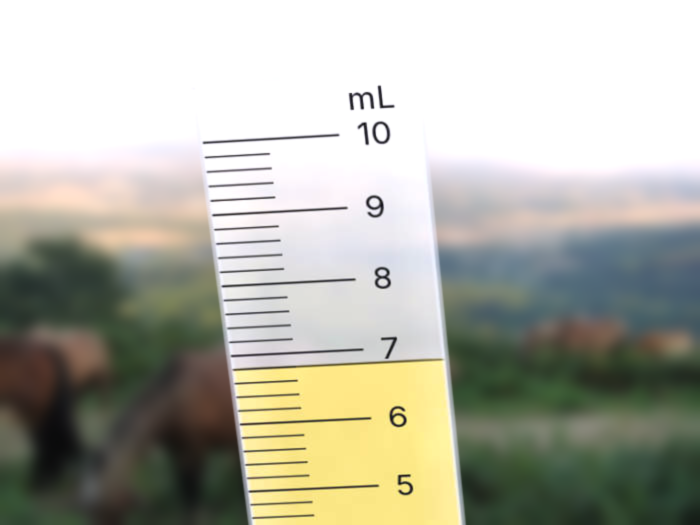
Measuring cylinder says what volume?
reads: 6.8 mL
